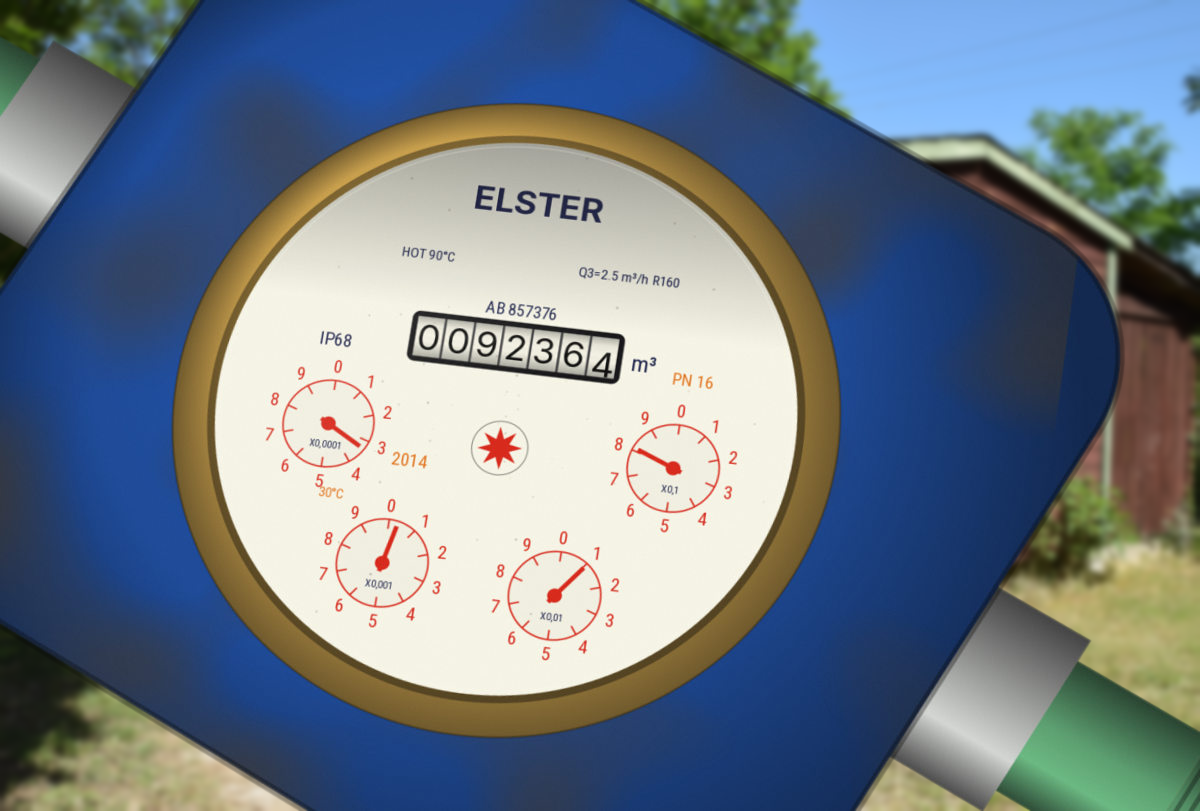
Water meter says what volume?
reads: 92363.8103 m³
